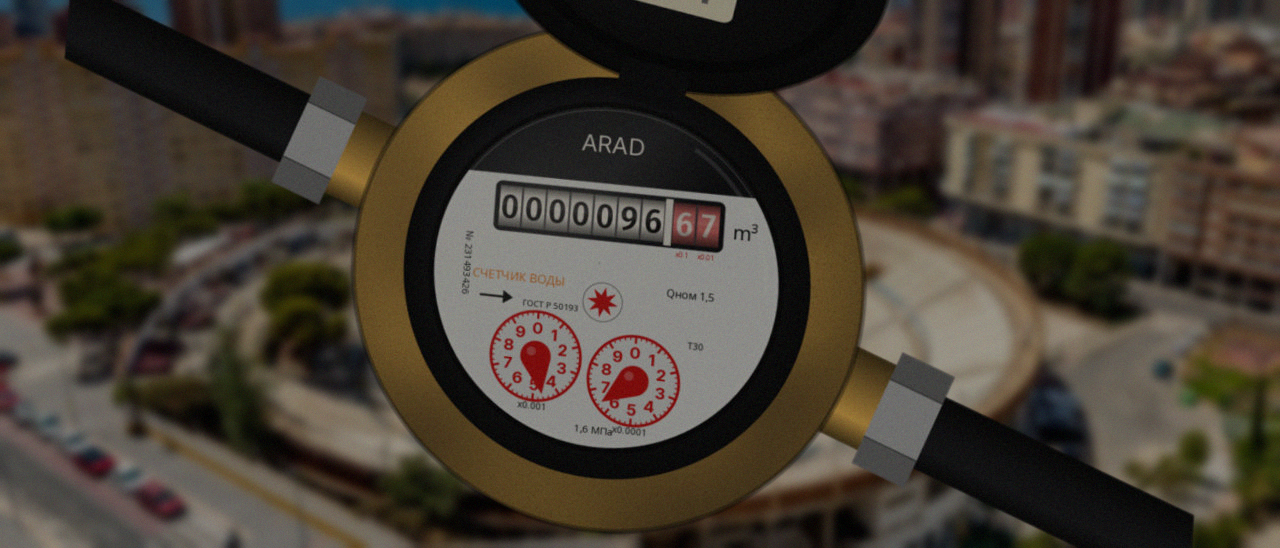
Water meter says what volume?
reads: 96.6746 m³
